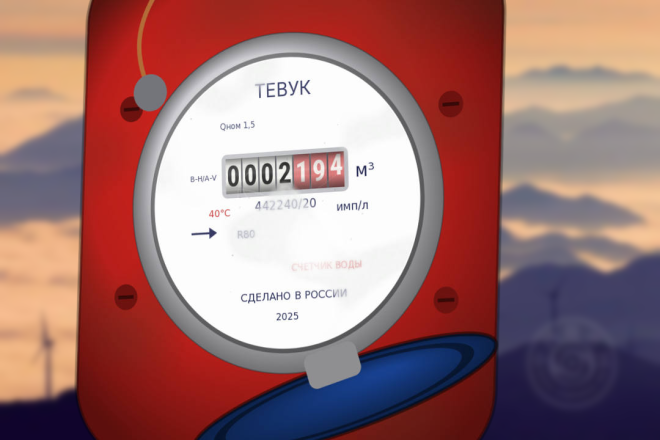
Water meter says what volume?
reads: 2.194 m³
